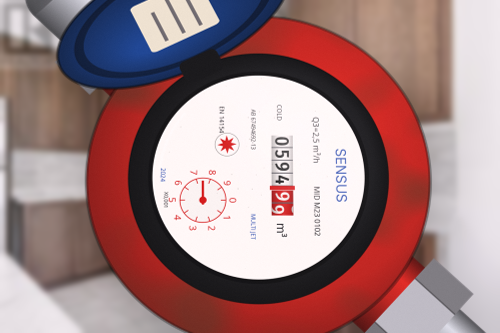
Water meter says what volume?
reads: 594.987 m³
